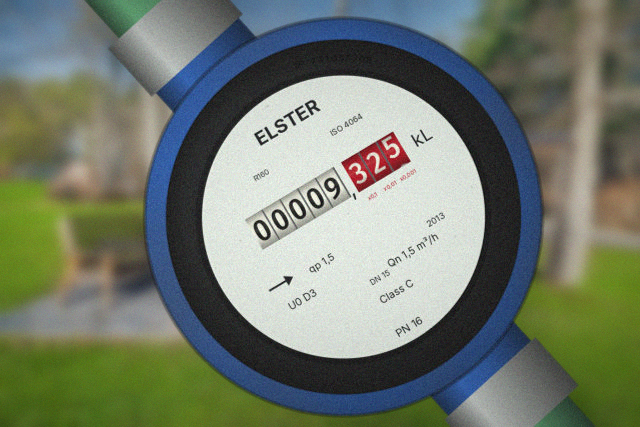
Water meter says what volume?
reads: 9.325 kL
